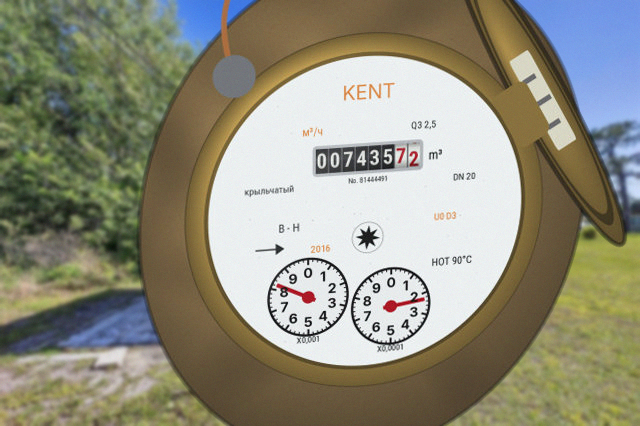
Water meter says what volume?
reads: 7435.7182 m³
